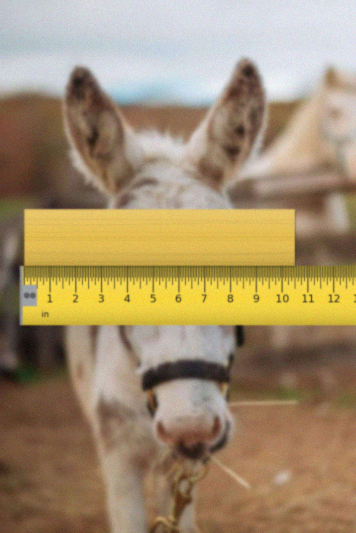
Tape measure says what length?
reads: 10.5 in
